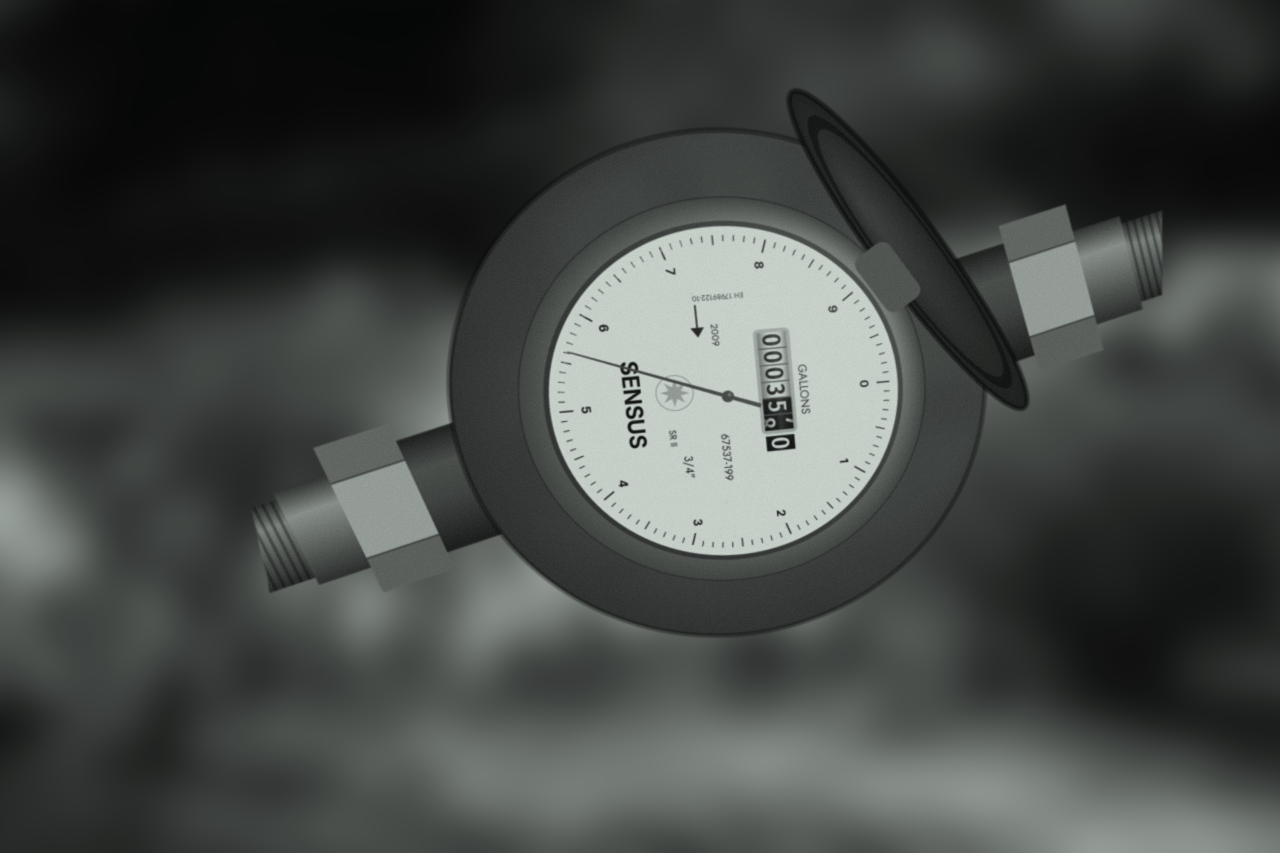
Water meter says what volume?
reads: 3575.6 gal
